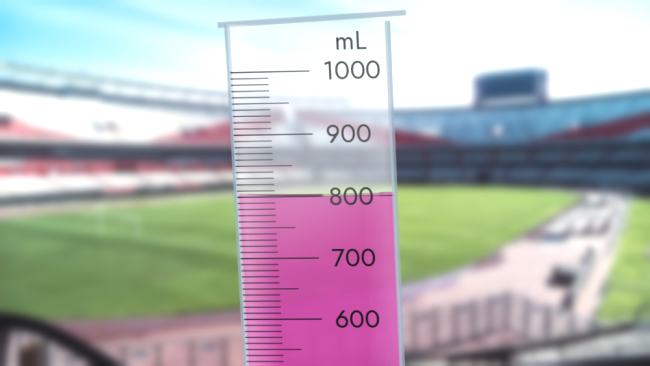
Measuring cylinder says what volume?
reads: 800 mL
